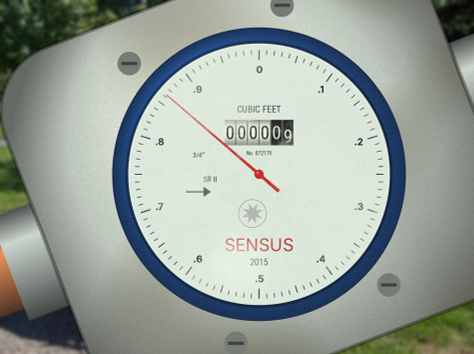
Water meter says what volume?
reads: 8.86 ft³
